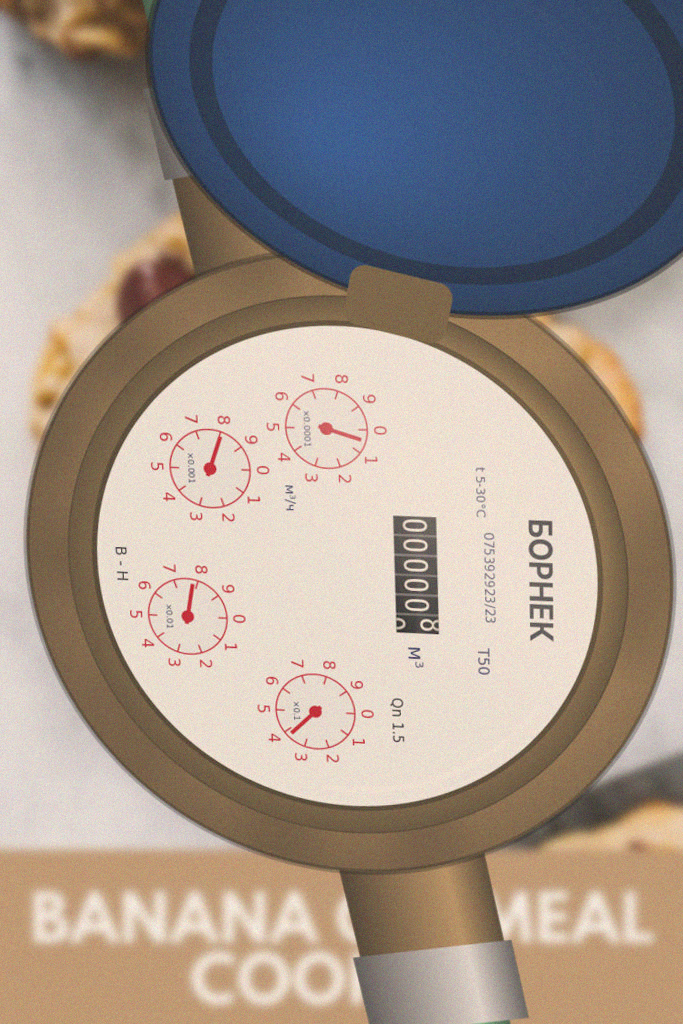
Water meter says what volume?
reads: 8.3780 m³
